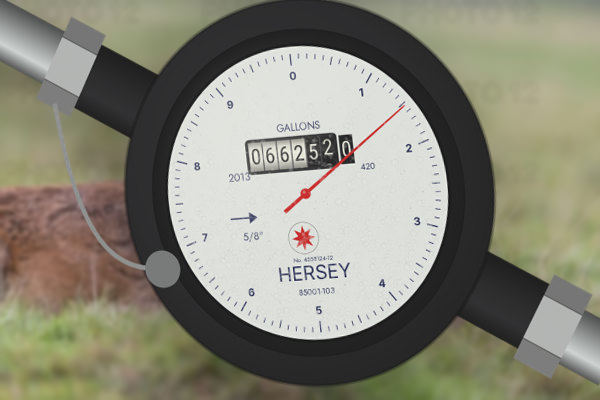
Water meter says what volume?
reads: 662521.5 gal
